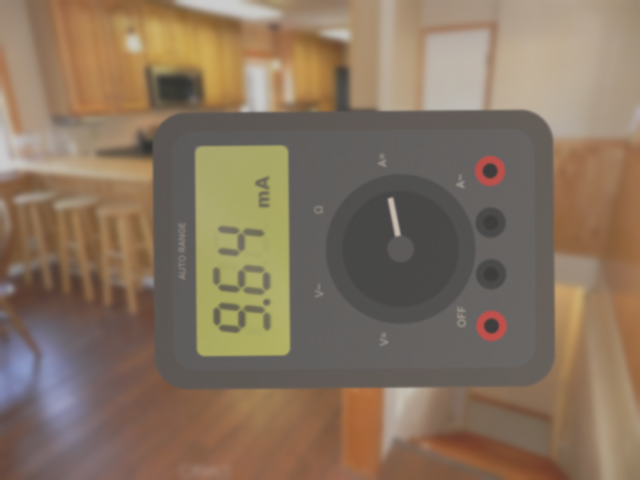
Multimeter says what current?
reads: 9.64 mA
